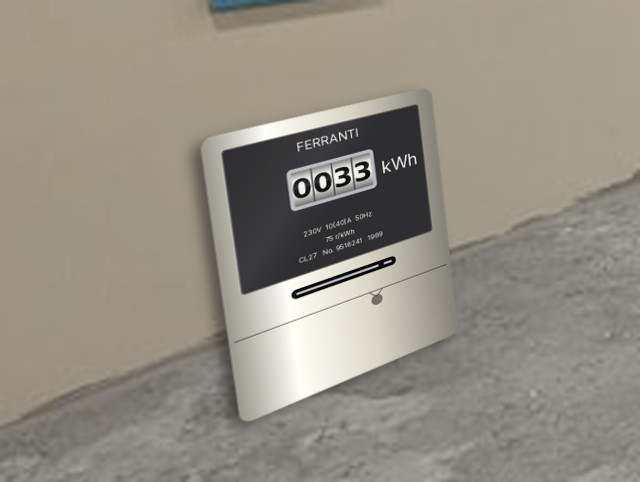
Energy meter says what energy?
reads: 33 kWh
